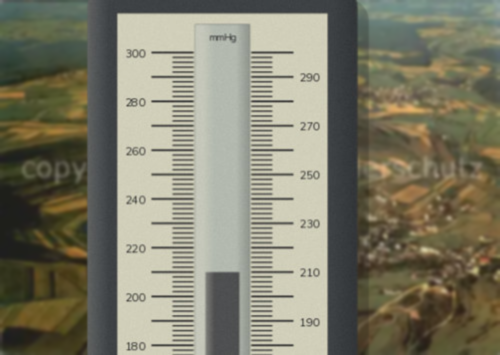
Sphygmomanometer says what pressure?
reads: 210 mmHg
